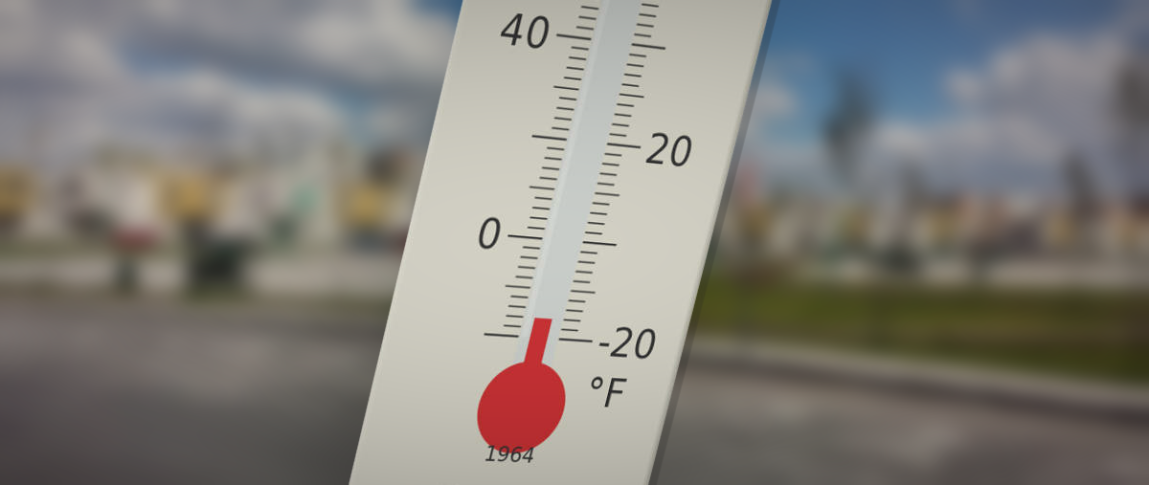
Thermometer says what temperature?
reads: -16 °F
